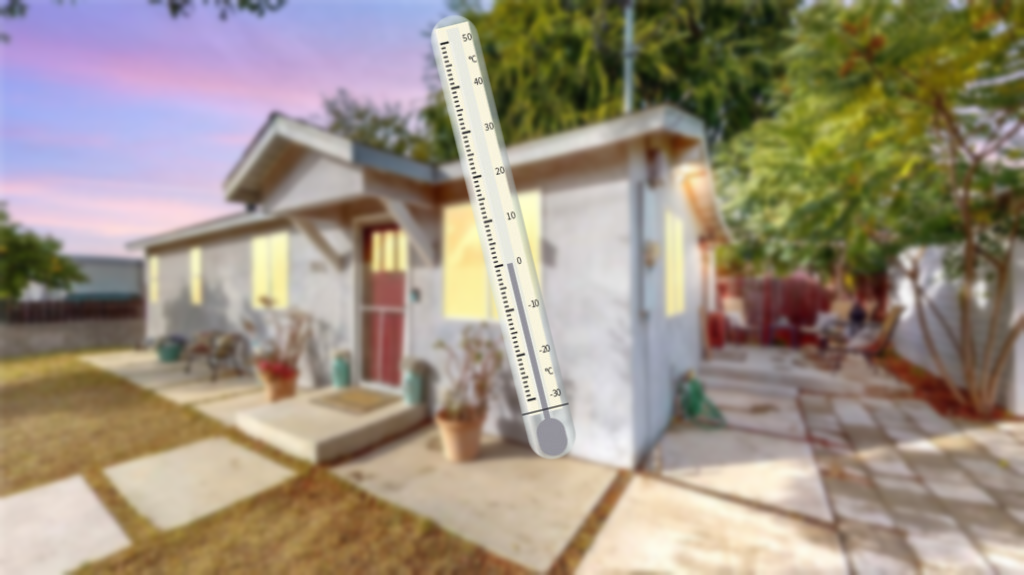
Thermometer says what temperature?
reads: 0 °C
